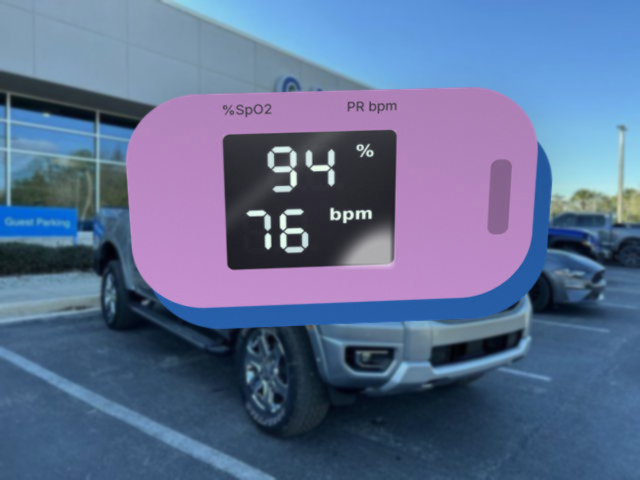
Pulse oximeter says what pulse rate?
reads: 76 bpm
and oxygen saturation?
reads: 94 %
